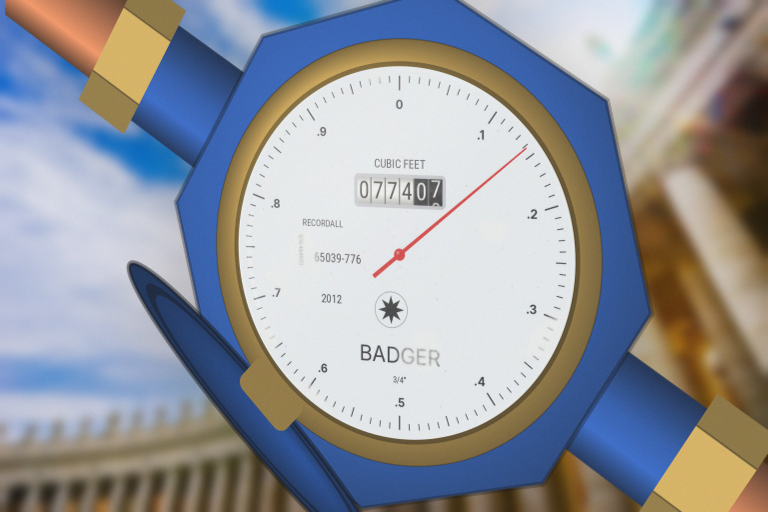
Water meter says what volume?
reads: 77407.14 ft³
